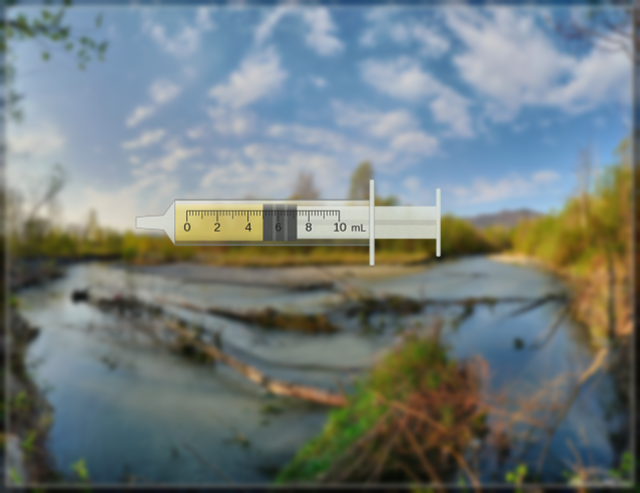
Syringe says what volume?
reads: 5 mL
